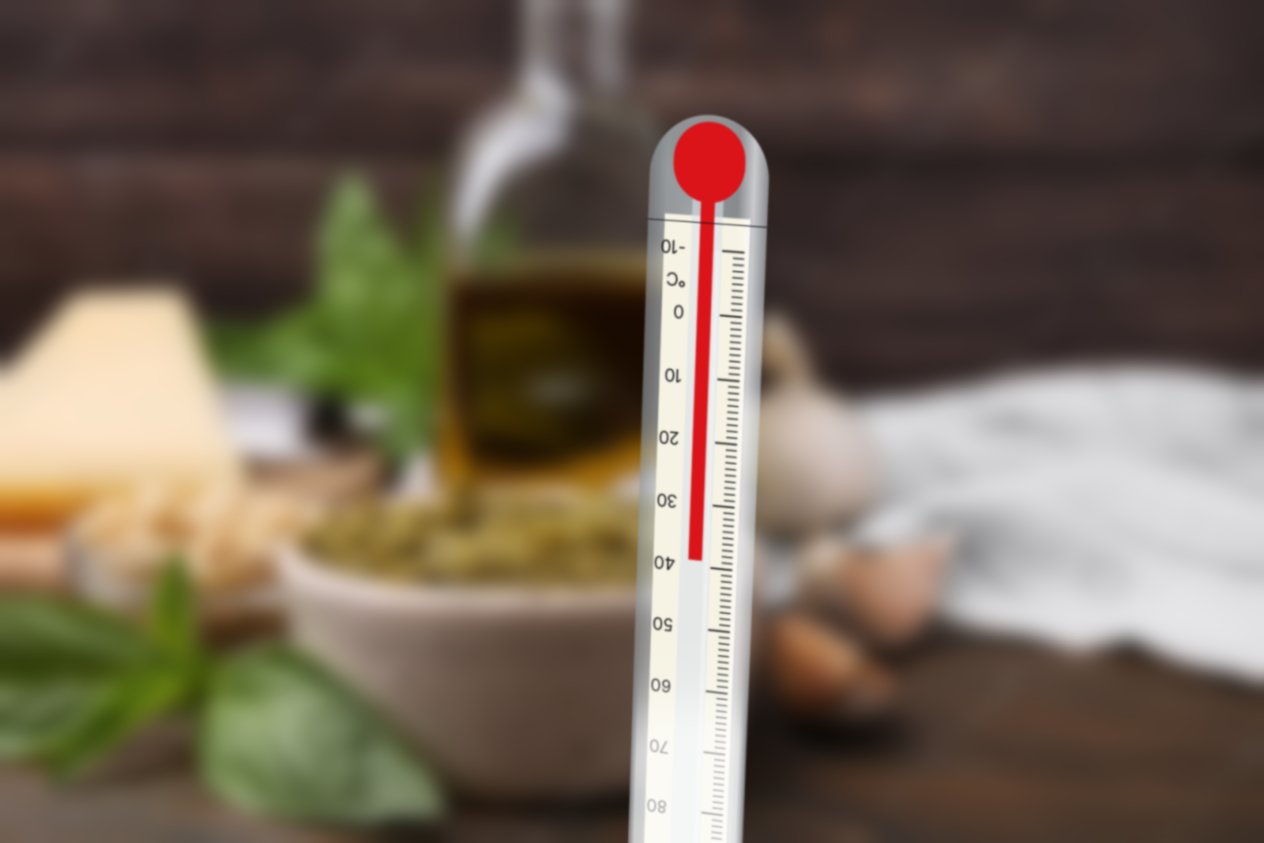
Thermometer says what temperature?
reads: 39 °C
